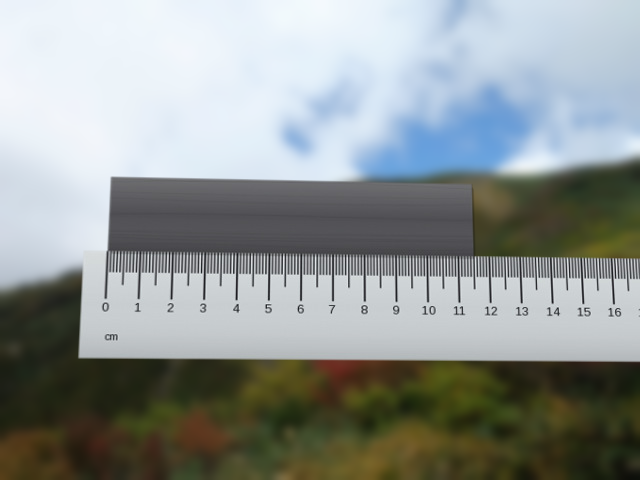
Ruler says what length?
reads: 11.5 cm
